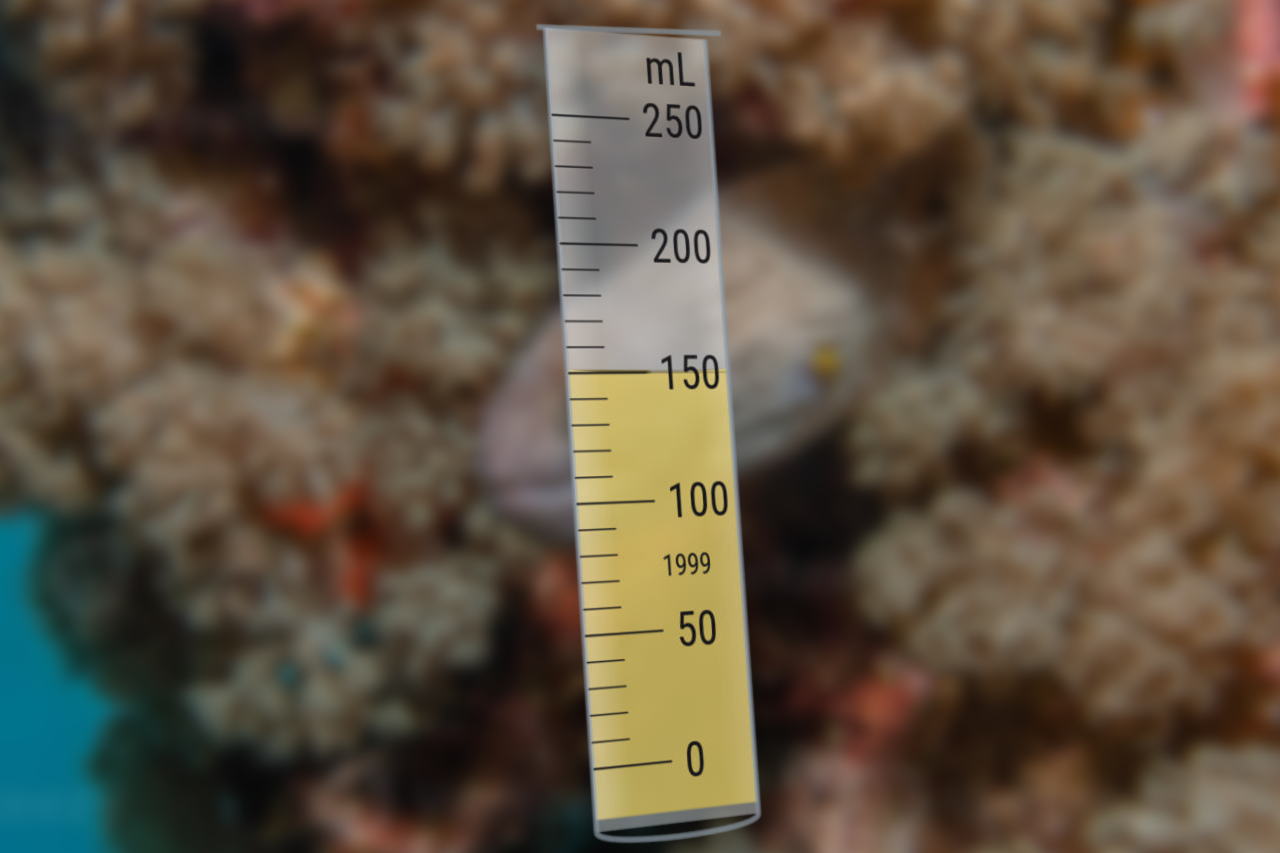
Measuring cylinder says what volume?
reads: 150 mL
